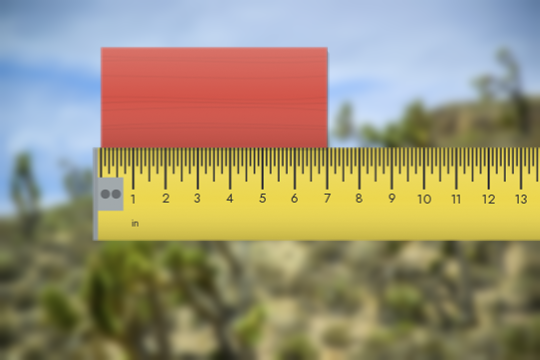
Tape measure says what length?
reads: 7 in
